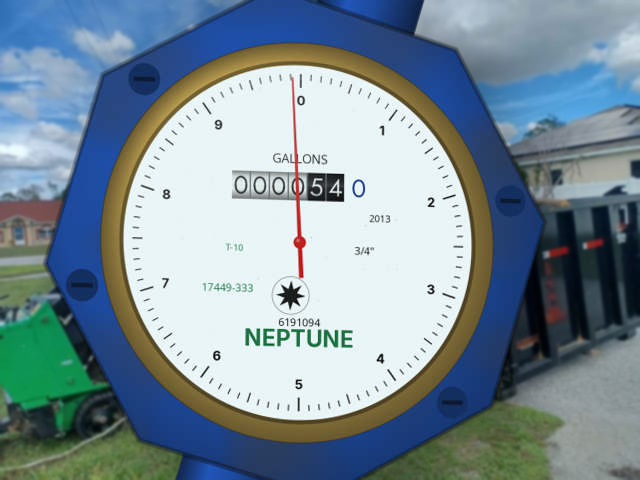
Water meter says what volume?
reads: 539.9 gal
